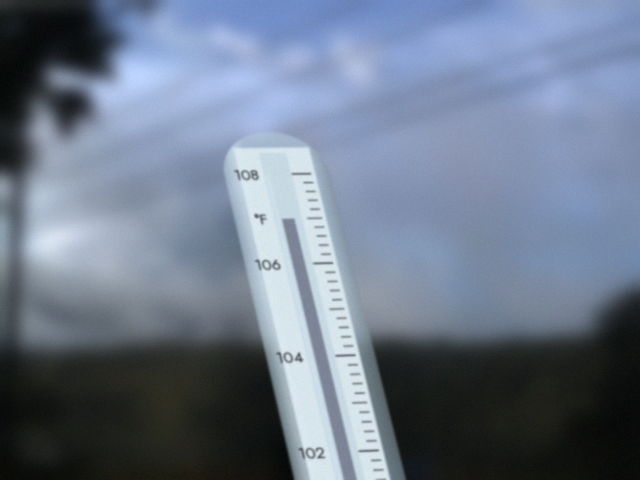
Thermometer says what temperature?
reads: 107 °F
